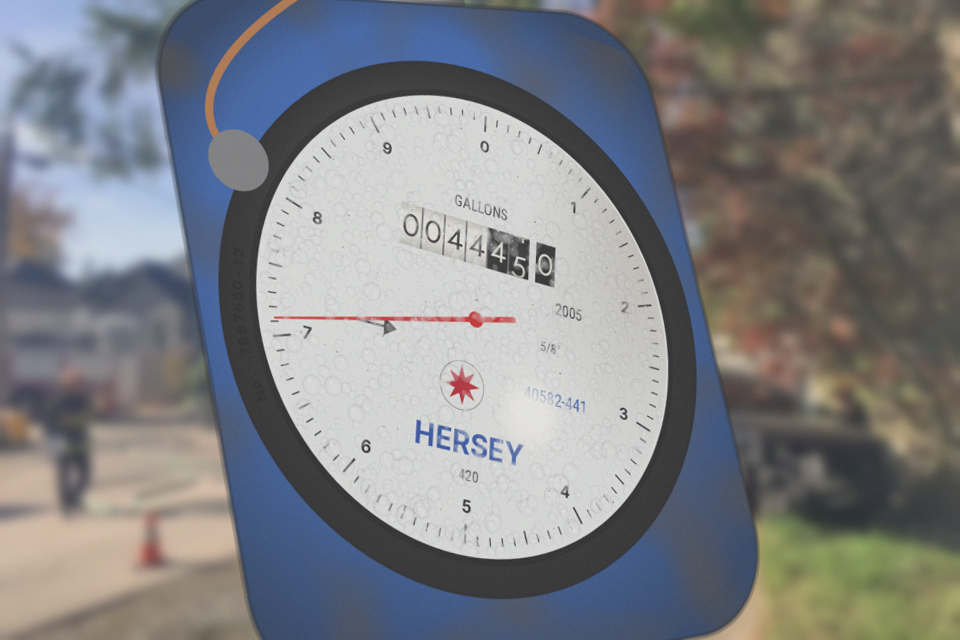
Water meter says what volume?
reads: 44447.1 gal
